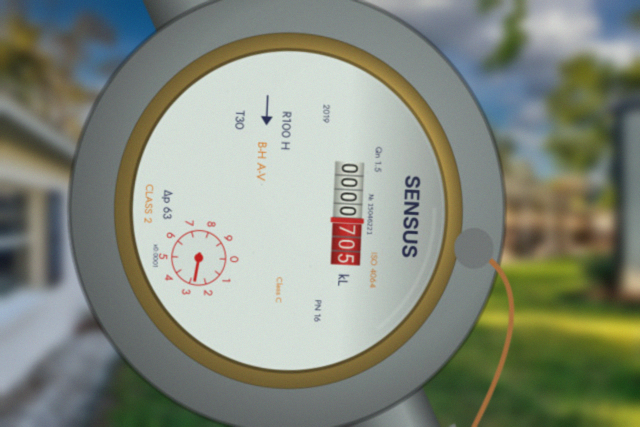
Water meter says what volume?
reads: 0.7052 kL
